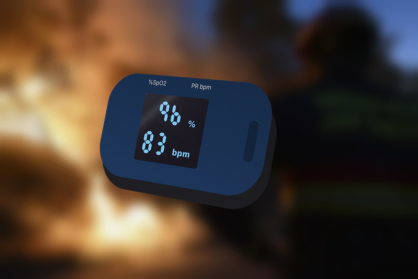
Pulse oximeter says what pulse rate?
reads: 83 bpm
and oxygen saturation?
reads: 96 %
